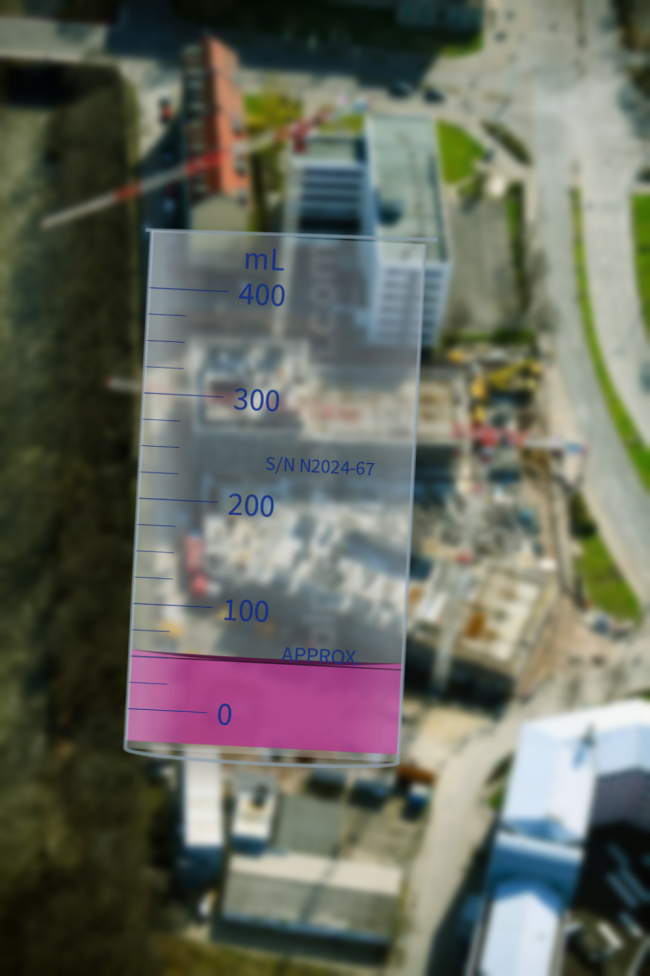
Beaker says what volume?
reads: 50 mL
